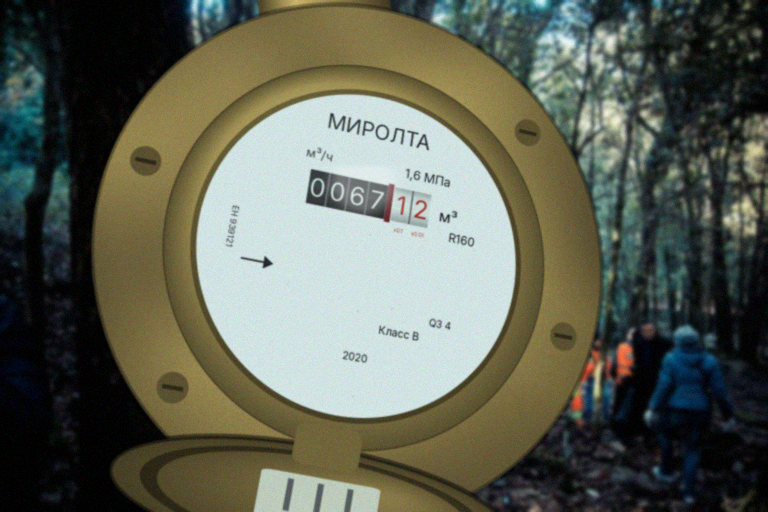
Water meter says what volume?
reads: 67.12 m³
